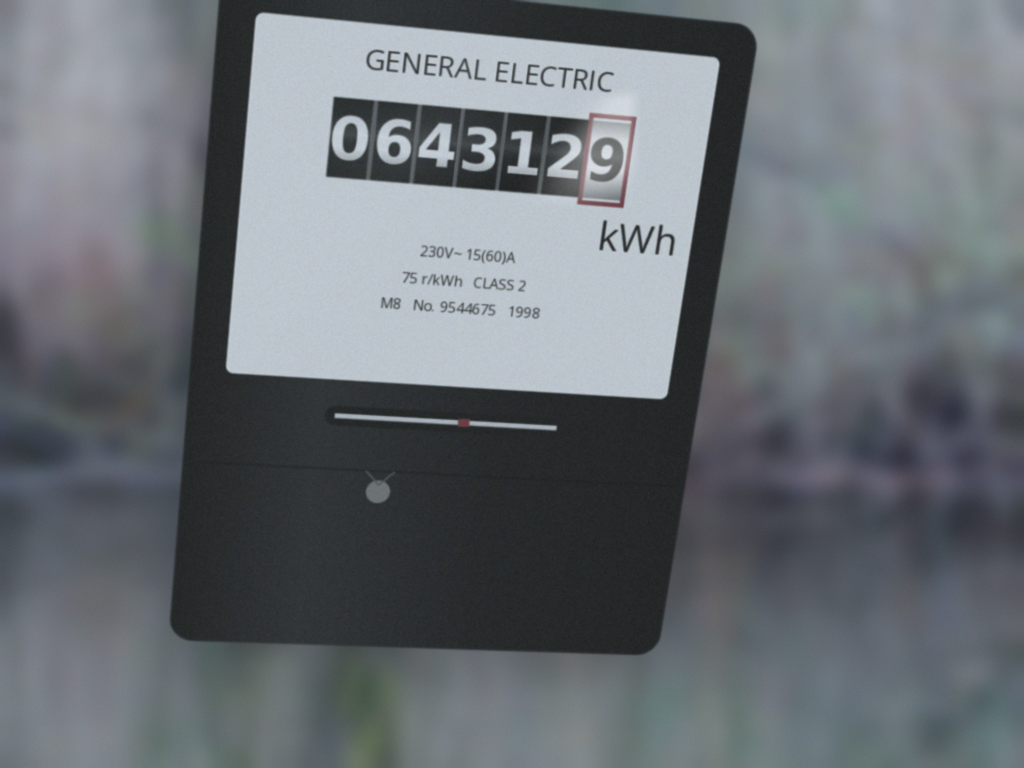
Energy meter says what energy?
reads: 64312.9 kWh
